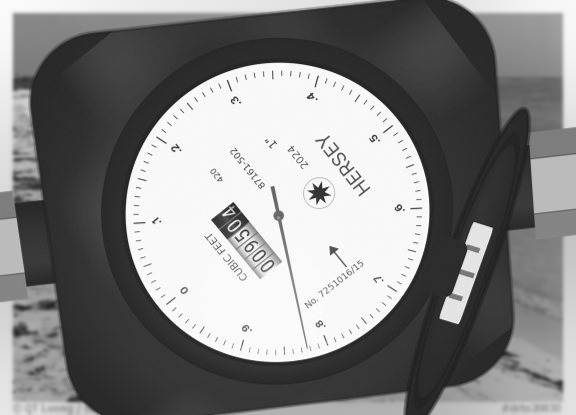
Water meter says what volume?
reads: 9503.82 ft³
